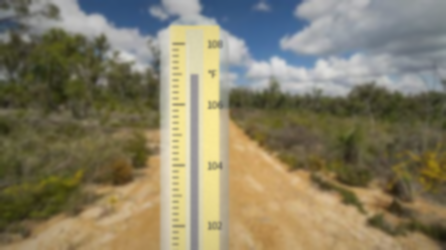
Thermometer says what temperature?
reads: 107 °F
